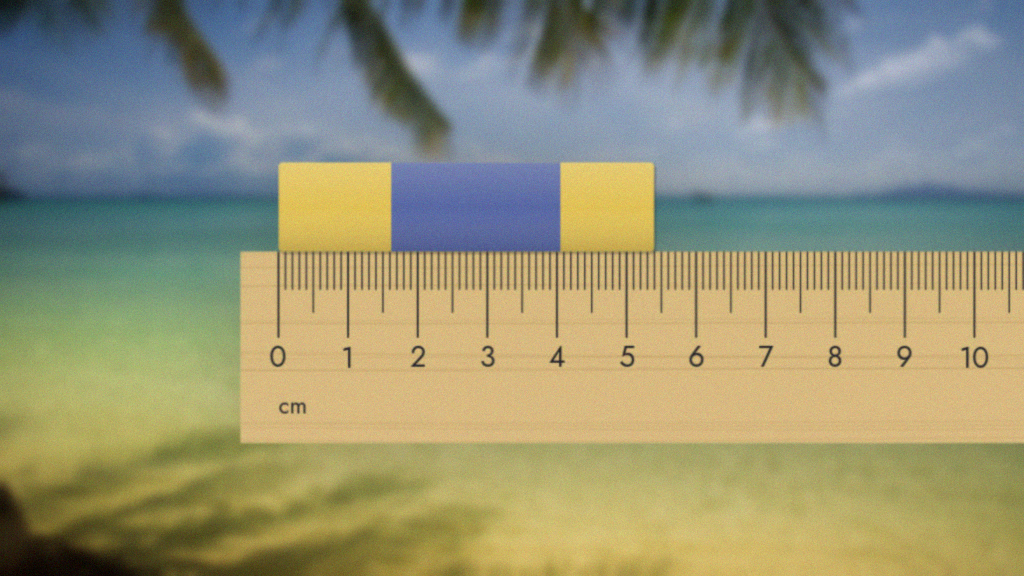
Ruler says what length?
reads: 5.4 cm
